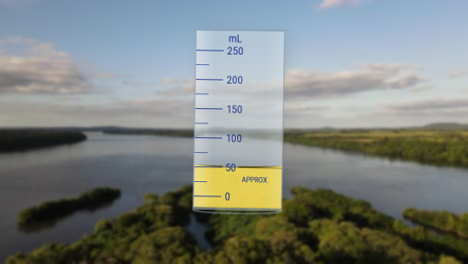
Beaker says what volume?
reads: 50 mL
